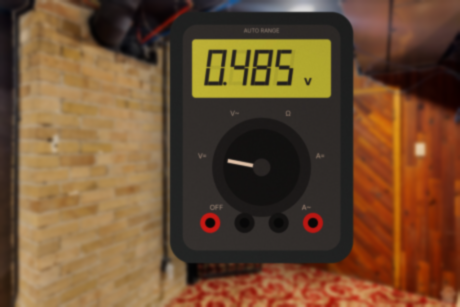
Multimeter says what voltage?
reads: 0.485 V
